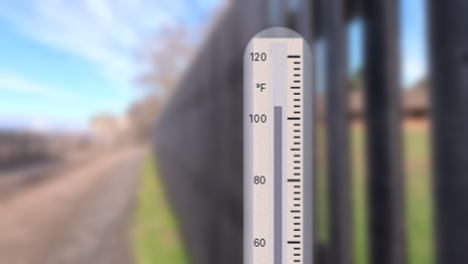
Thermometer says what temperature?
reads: 104 °F
